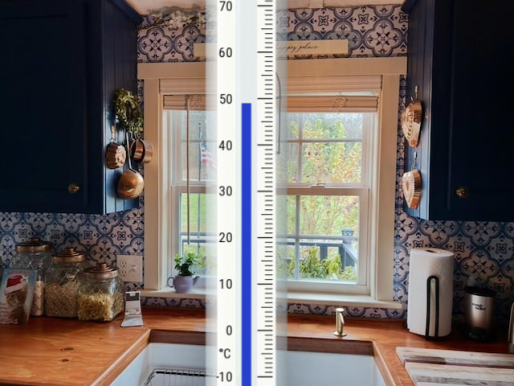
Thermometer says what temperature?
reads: 49 °C
